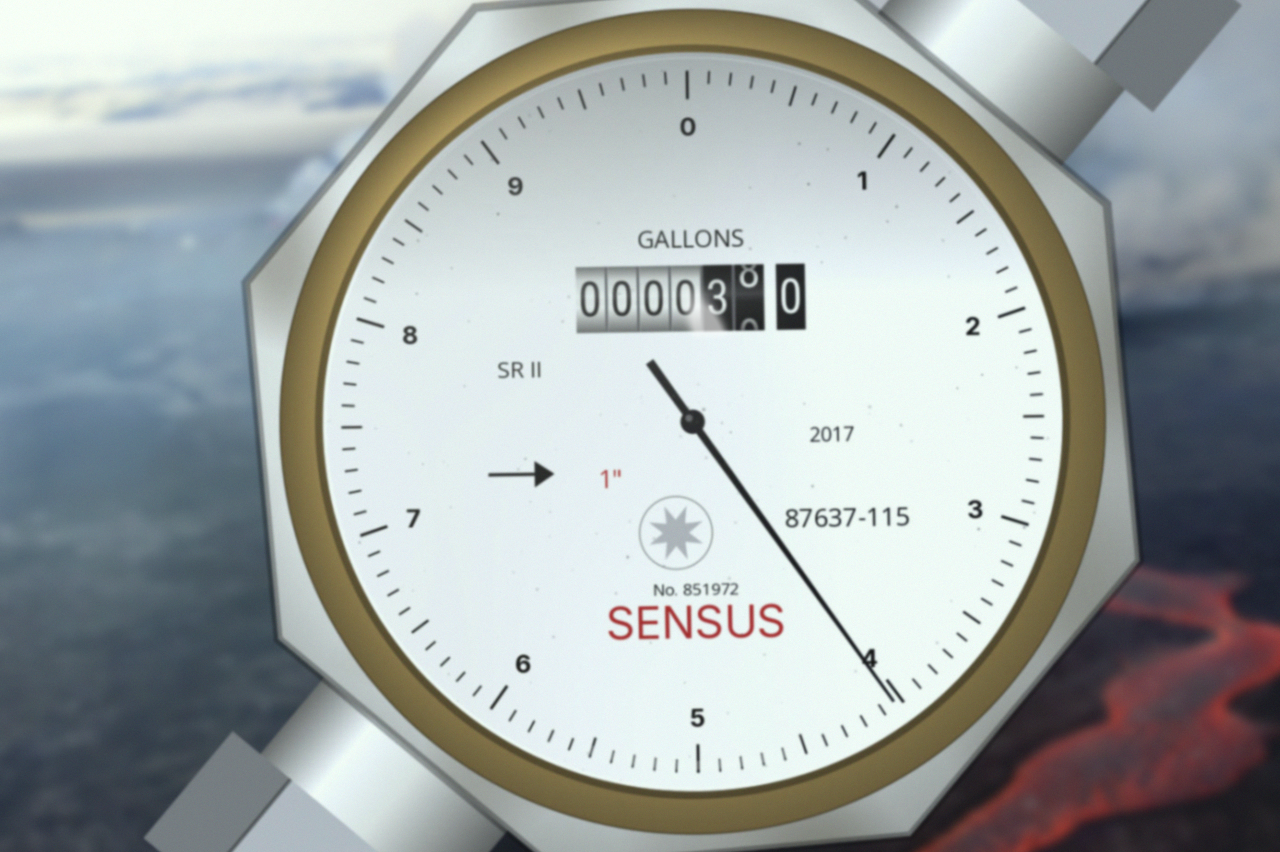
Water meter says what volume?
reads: 384.0 gal
